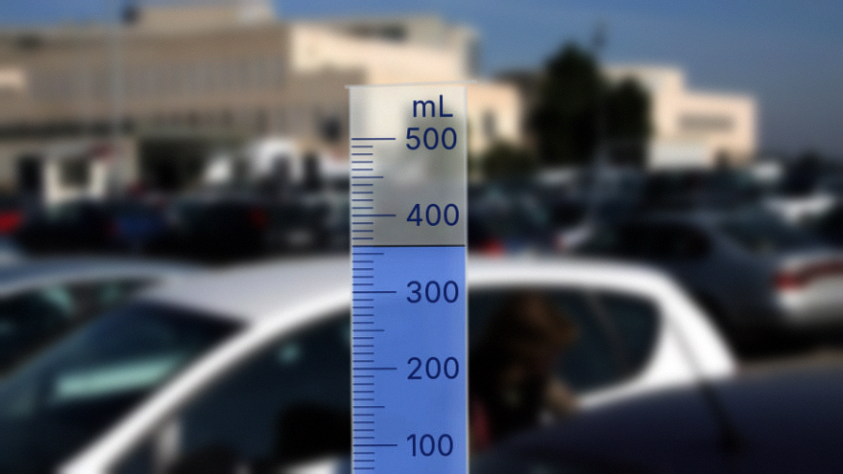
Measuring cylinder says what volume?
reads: 360 mL
